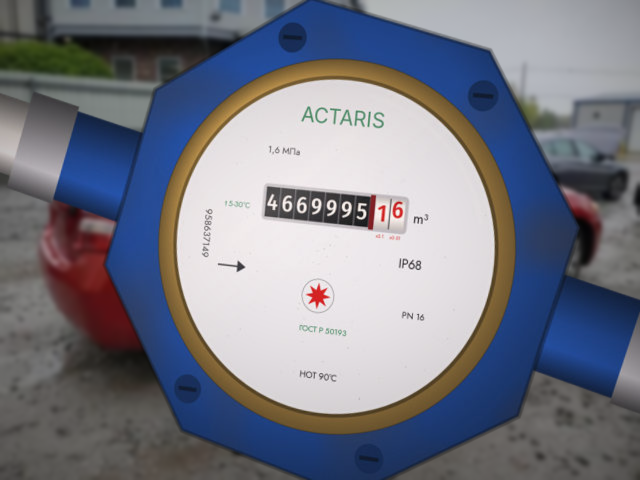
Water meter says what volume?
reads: 4669995.16 m³
